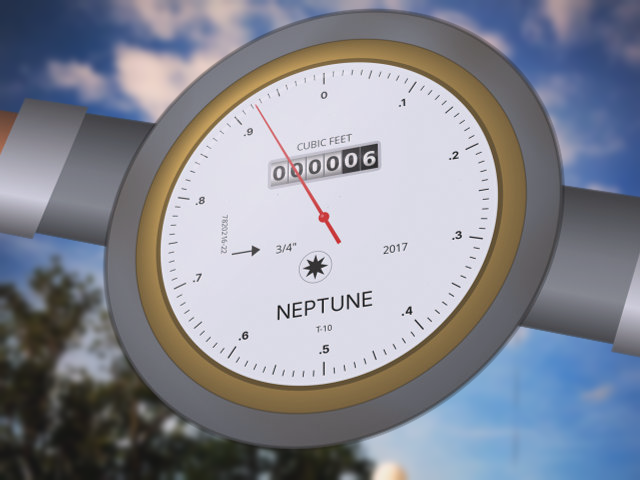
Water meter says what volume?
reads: 5.92 ft³
